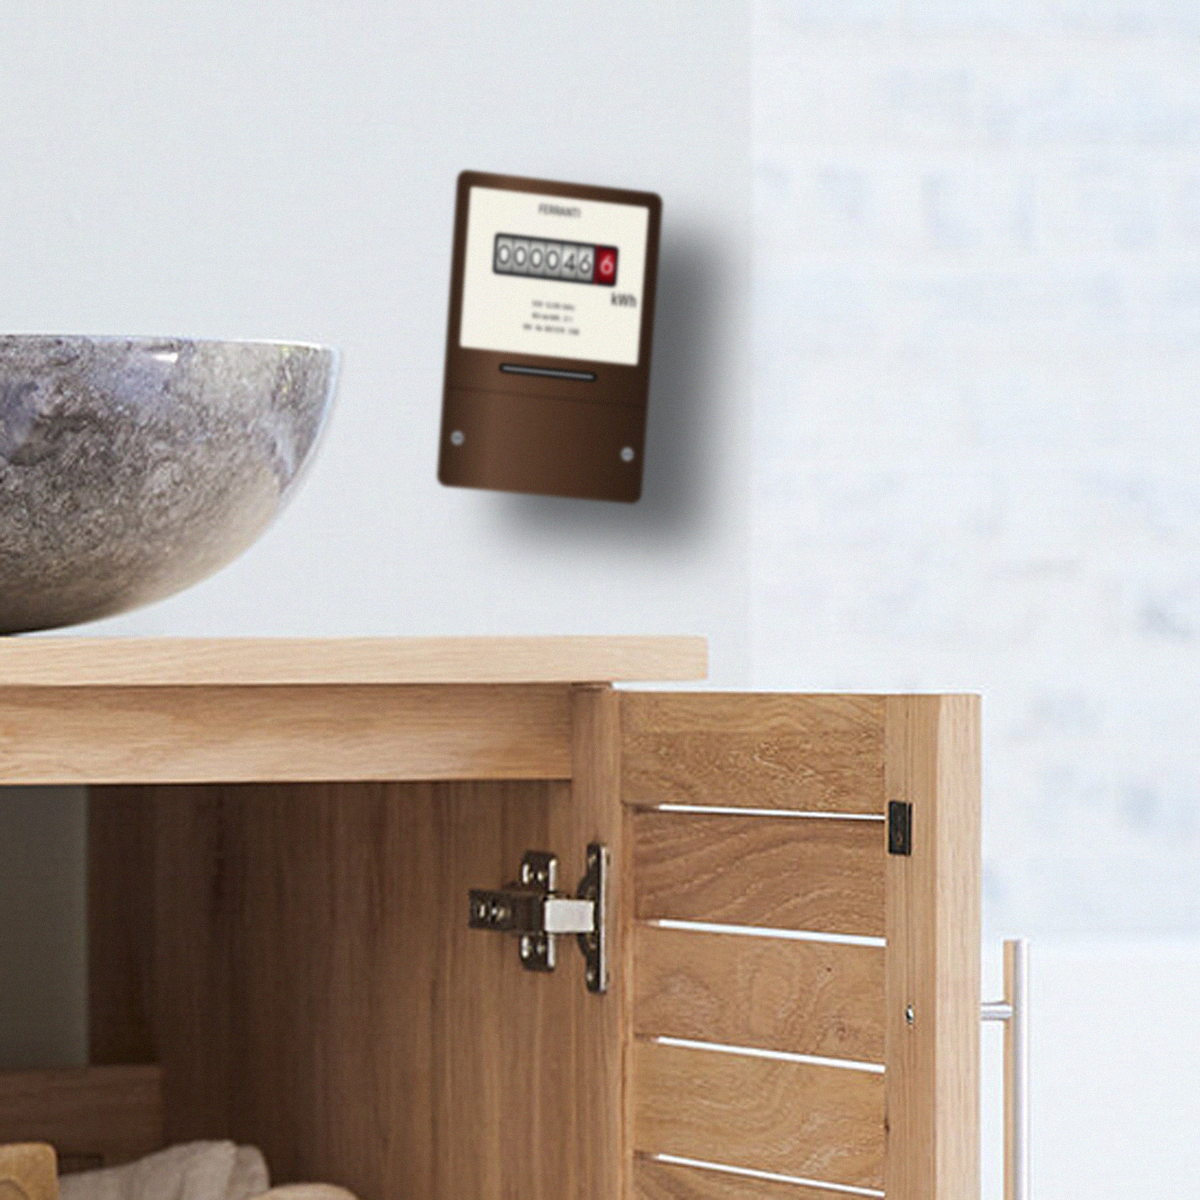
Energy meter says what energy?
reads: 46.6 kWh
